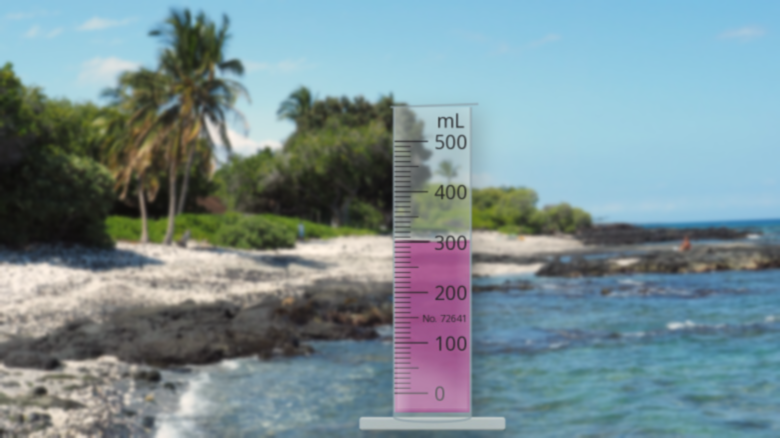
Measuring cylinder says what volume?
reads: 300 mL
